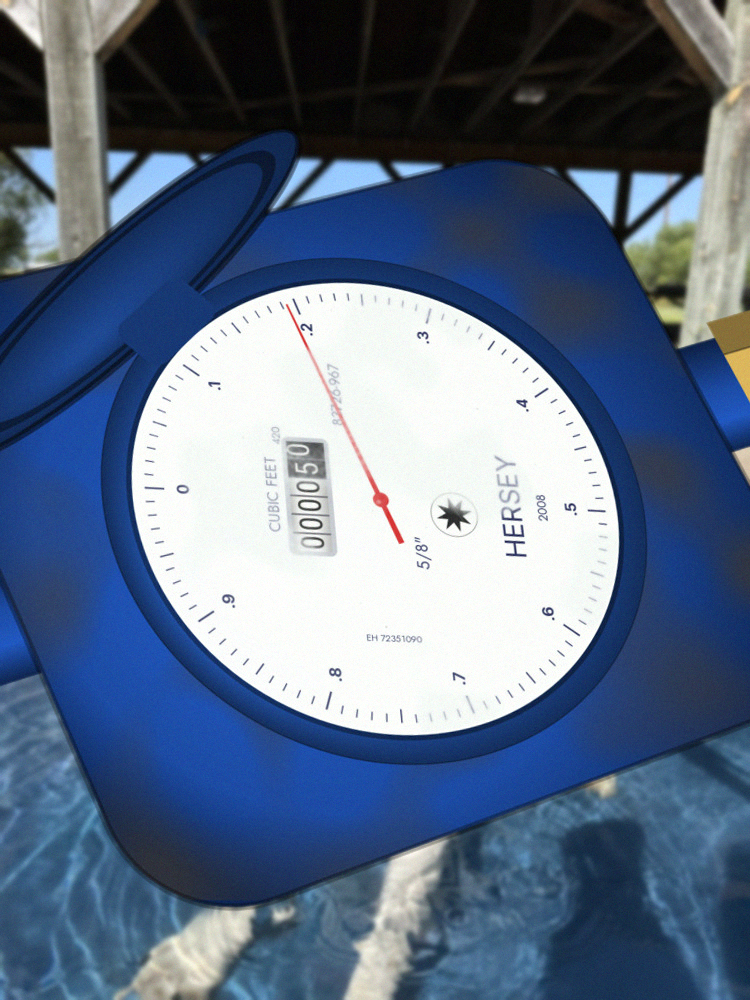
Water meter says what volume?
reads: 50.19 ft³
